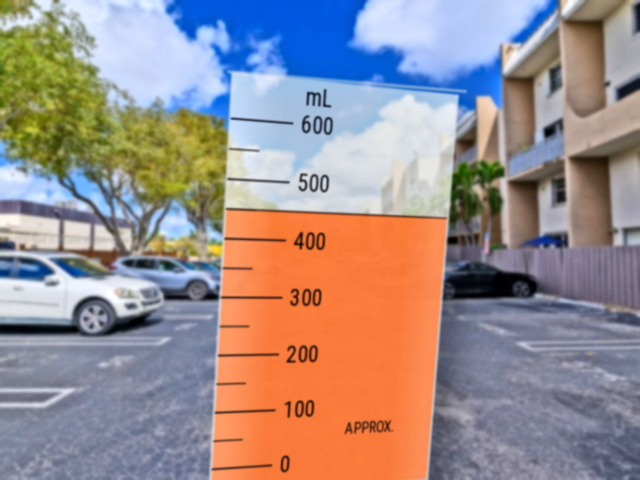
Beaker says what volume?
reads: 450 mL
